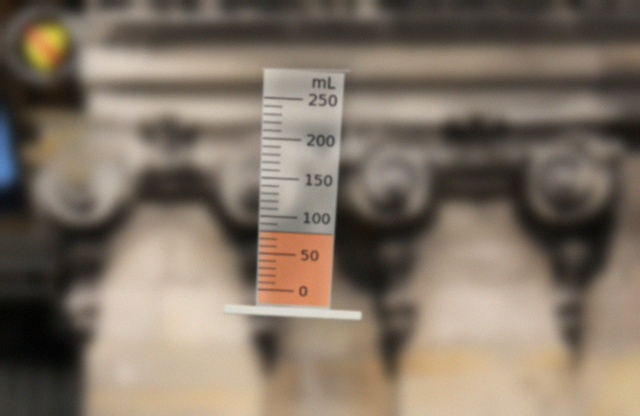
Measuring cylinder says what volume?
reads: 80 mL
